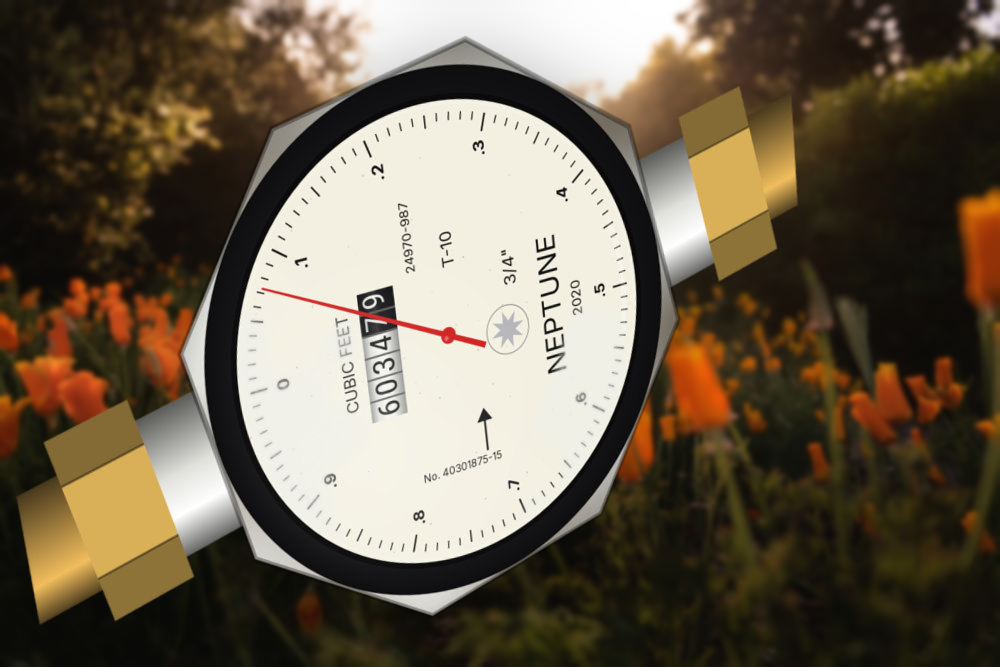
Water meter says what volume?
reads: 603479.07 ft³
